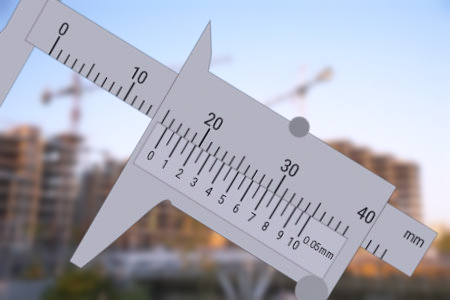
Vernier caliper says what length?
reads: 15.8 mm
